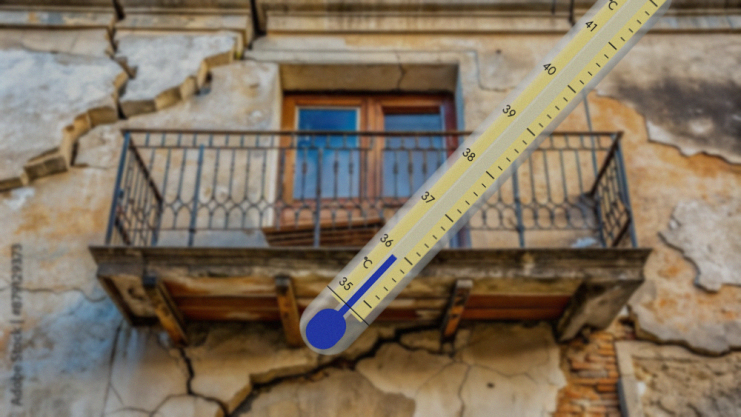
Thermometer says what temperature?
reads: 35.9 °C
